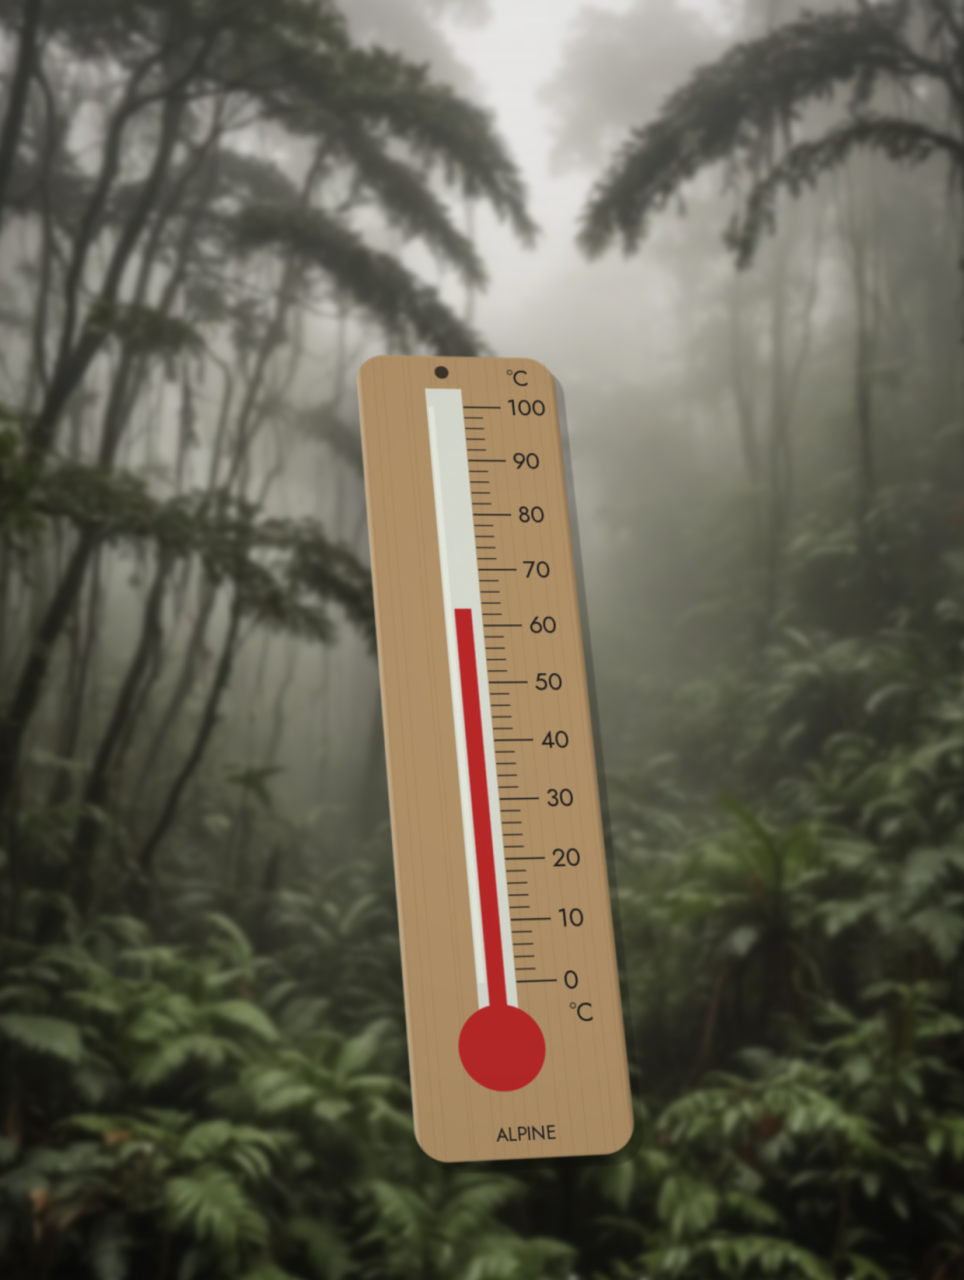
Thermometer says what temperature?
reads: 63 °C
